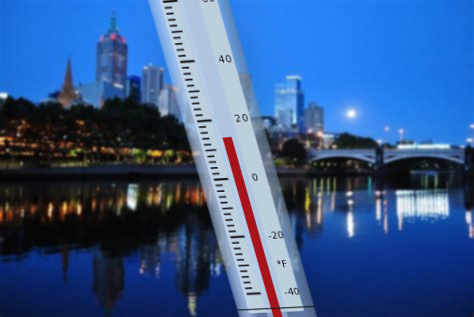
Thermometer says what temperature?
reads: 14 °F
